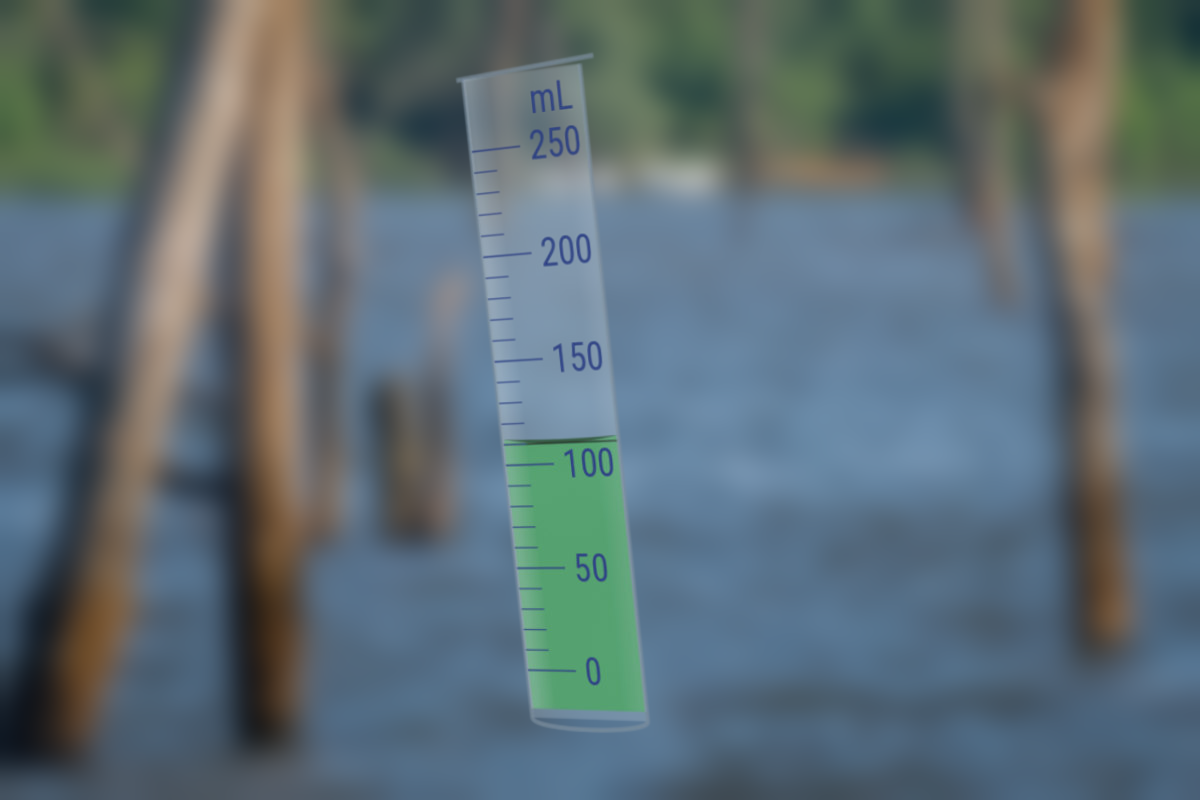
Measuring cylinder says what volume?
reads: 110 mL
